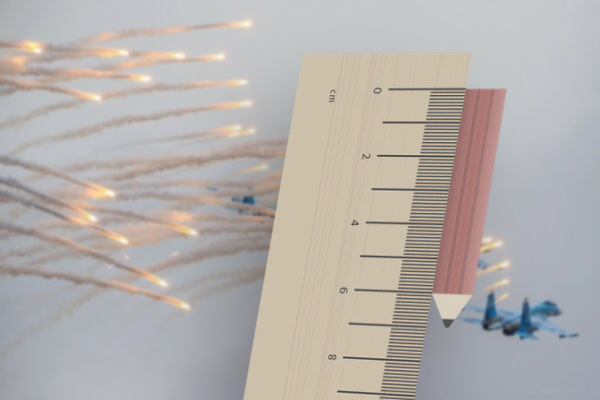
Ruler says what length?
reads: 7 cm
